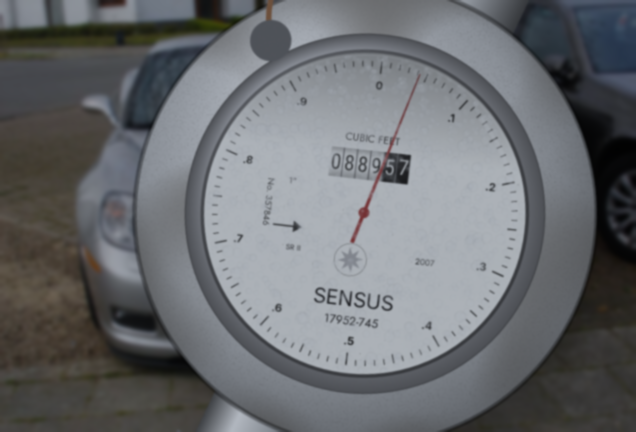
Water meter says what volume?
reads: 88957.04 ft³
